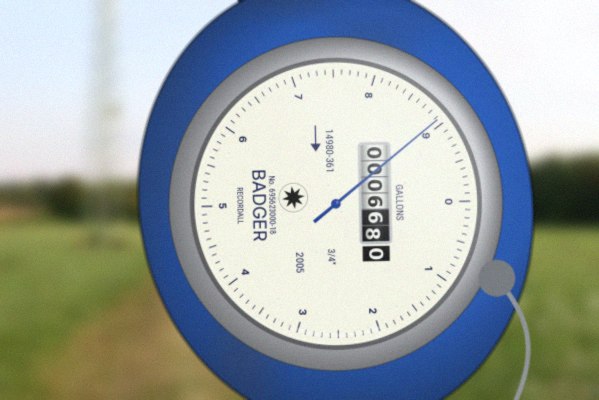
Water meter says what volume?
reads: 6678.9 gal
